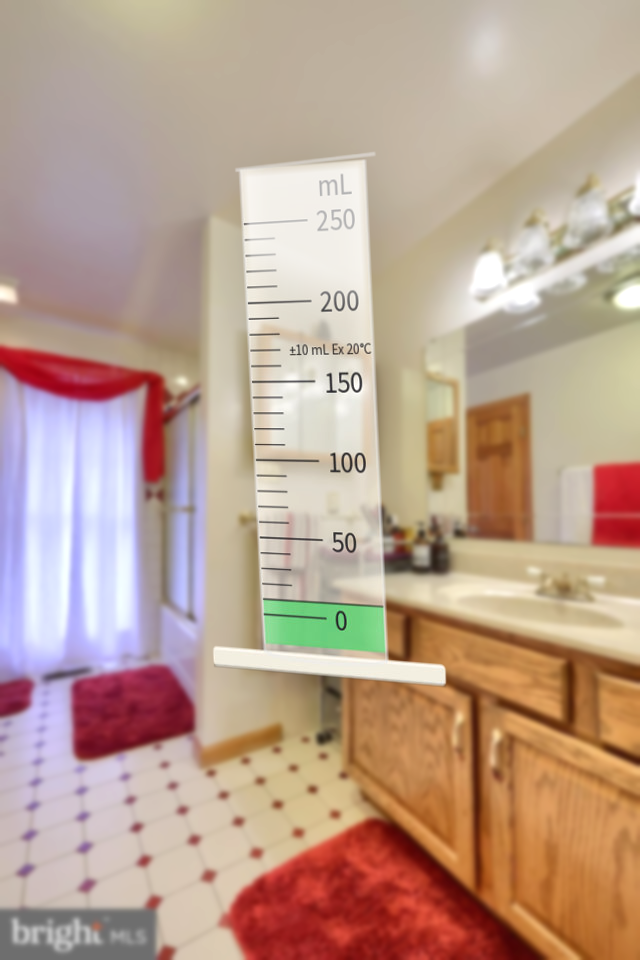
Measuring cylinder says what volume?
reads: 10 mL
